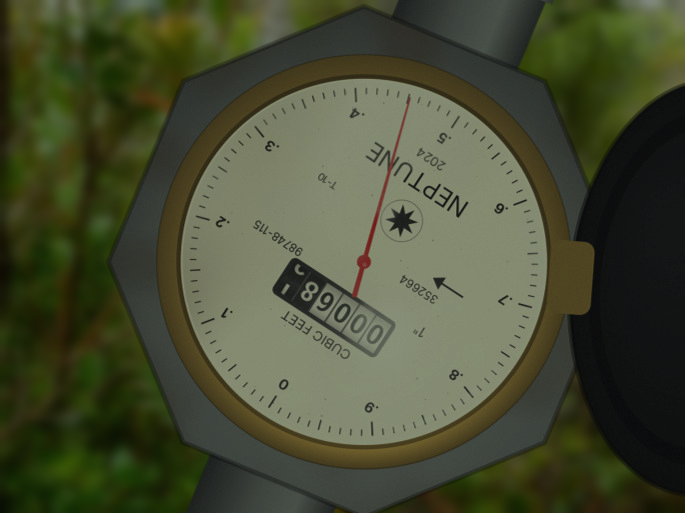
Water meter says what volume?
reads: 681.45 ft³
